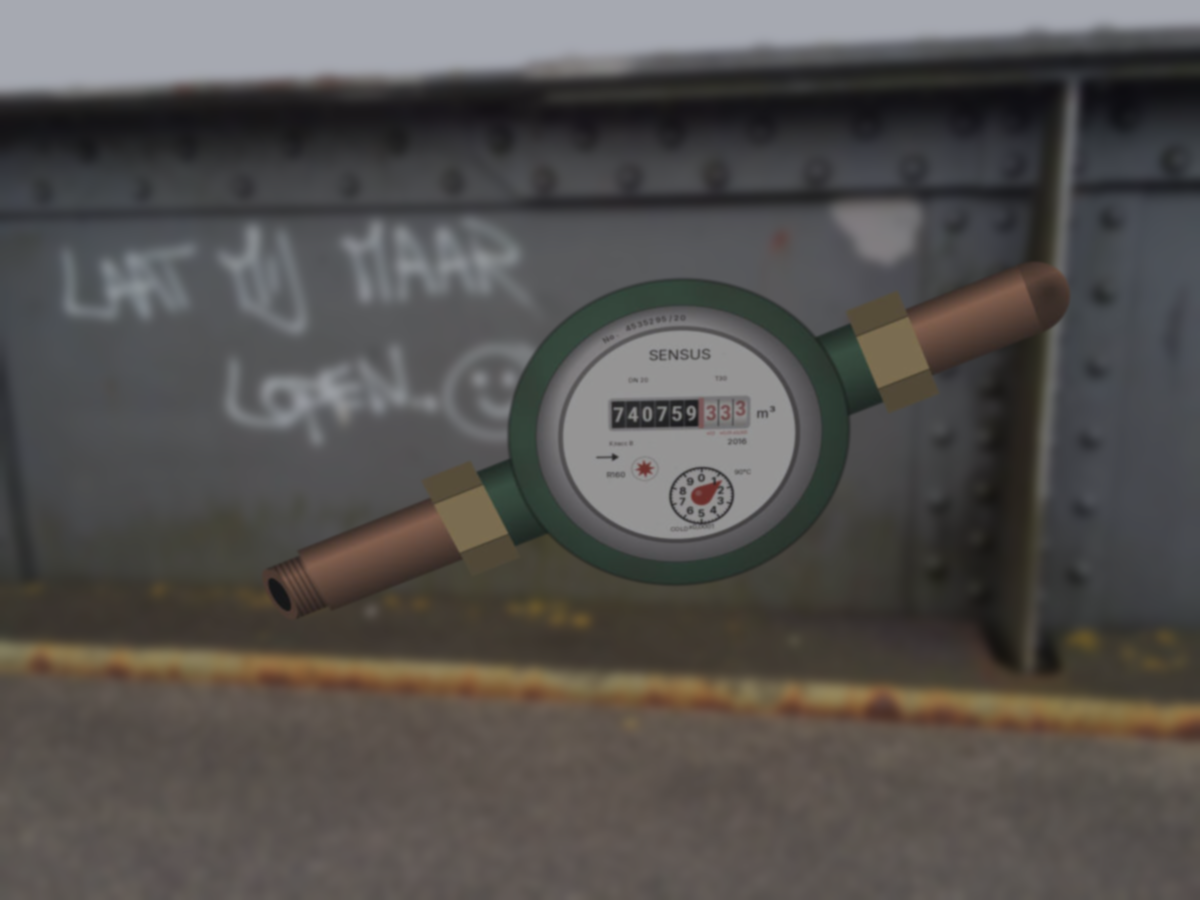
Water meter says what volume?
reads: 740759.3331 m³
